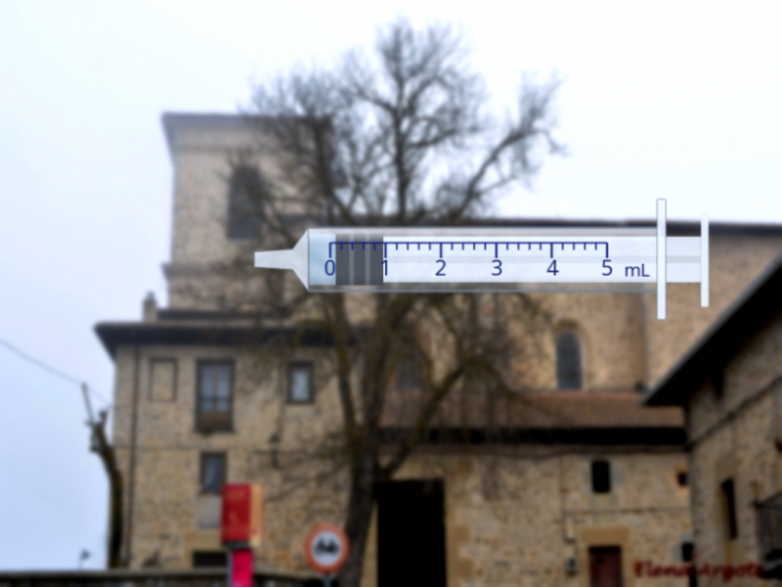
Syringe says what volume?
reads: 0.1 mL
